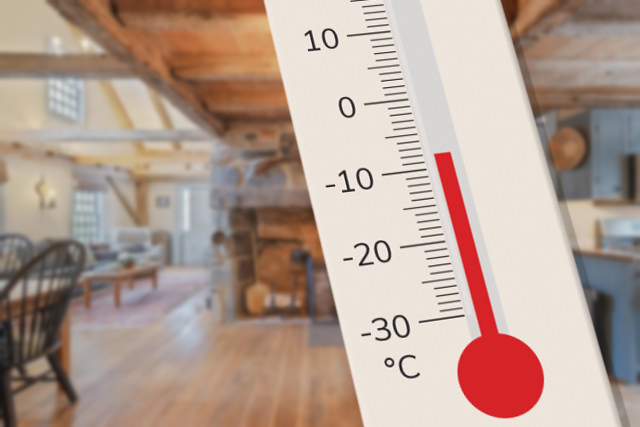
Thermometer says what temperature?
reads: -8 °C
